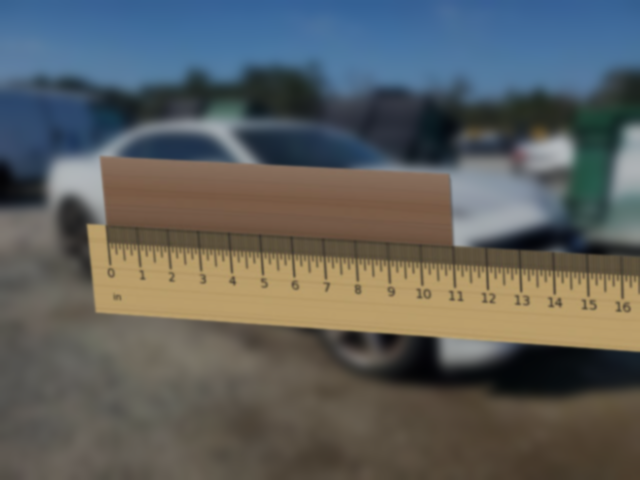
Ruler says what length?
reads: 11 in
